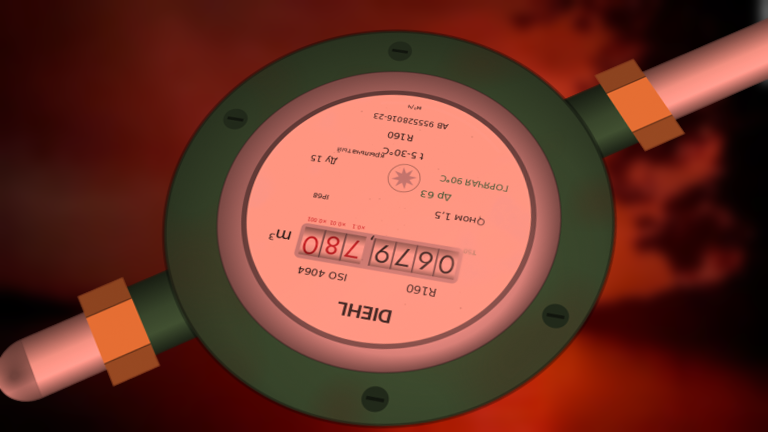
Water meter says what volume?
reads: 679.780 m³
